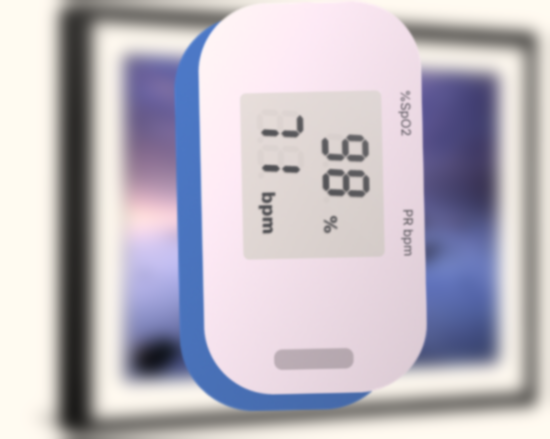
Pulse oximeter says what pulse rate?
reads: 71 bpm
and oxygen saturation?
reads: 98 %
